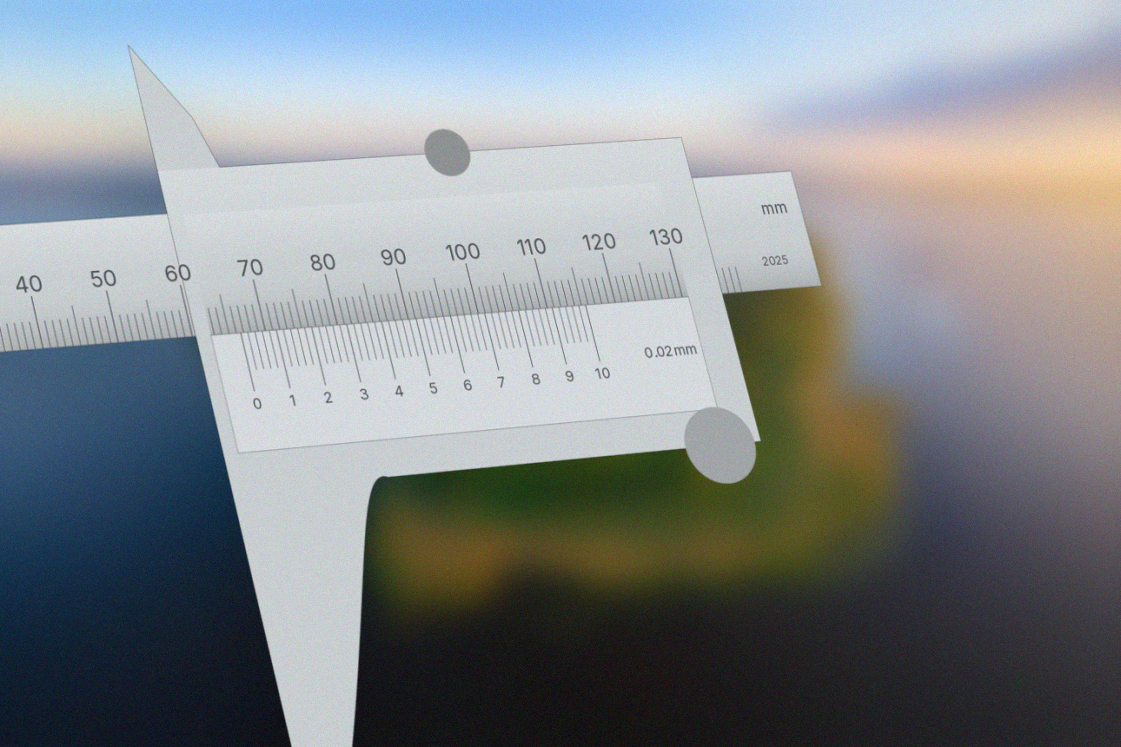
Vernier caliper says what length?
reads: 66.6 mm
